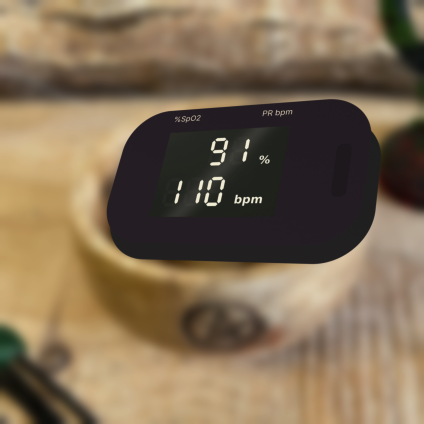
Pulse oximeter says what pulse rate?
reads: 110 bpm
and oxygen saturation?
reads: 91 %
